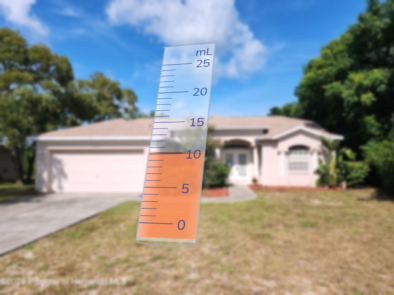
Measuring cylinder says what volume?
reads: 10 mL
